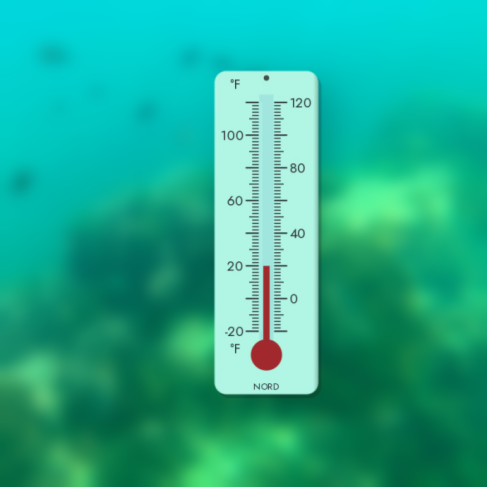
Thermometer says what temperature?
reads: 20 °F
